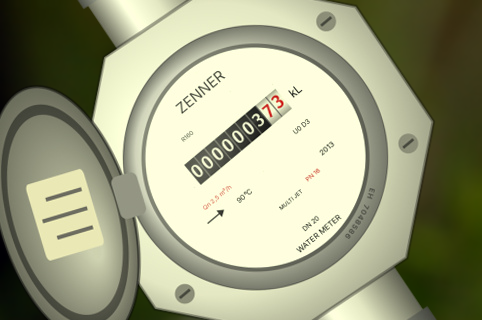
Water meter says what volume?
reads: 3.73 kL
